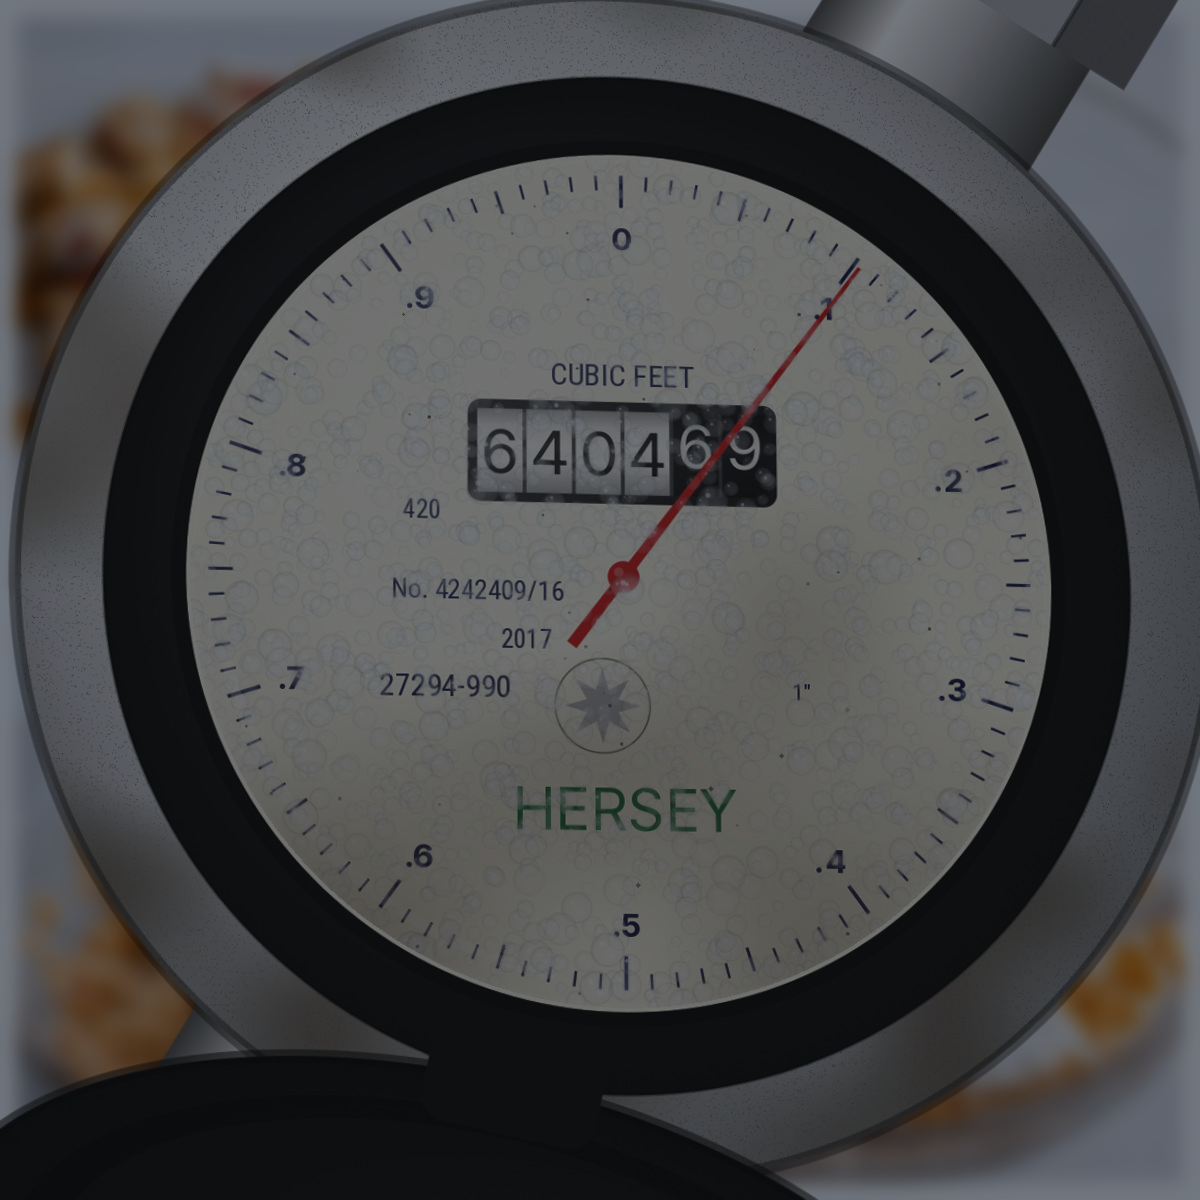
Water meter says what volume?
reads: 640469.10 ft³
